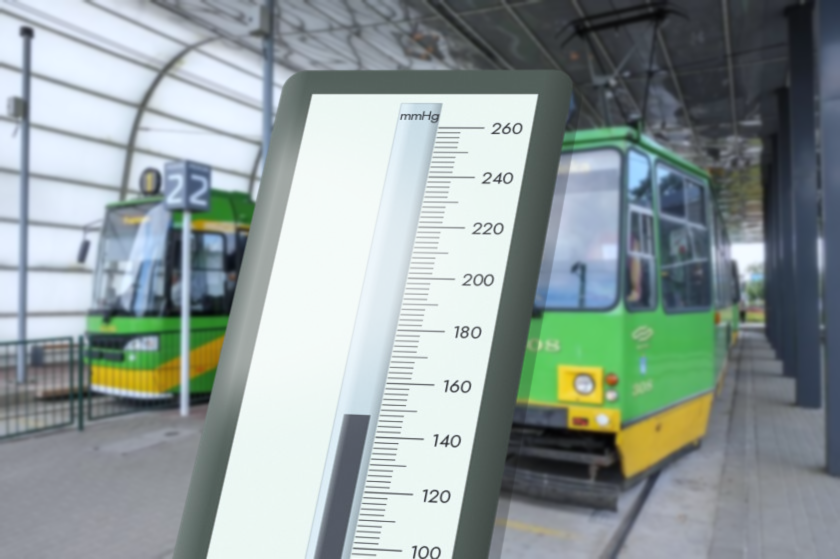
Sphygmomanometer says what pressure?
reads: 148 mmHg
